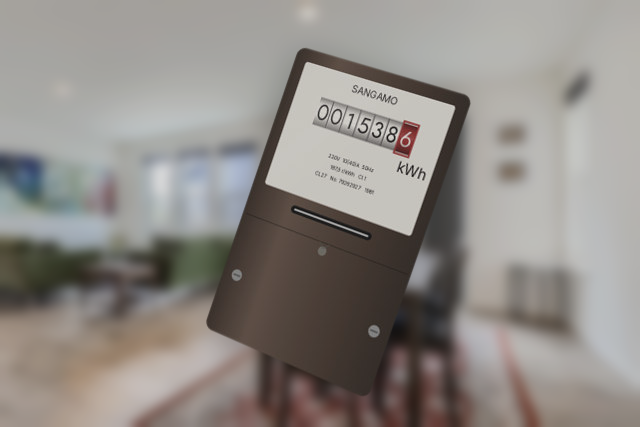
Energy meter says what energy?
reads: 1538.6 kWh
